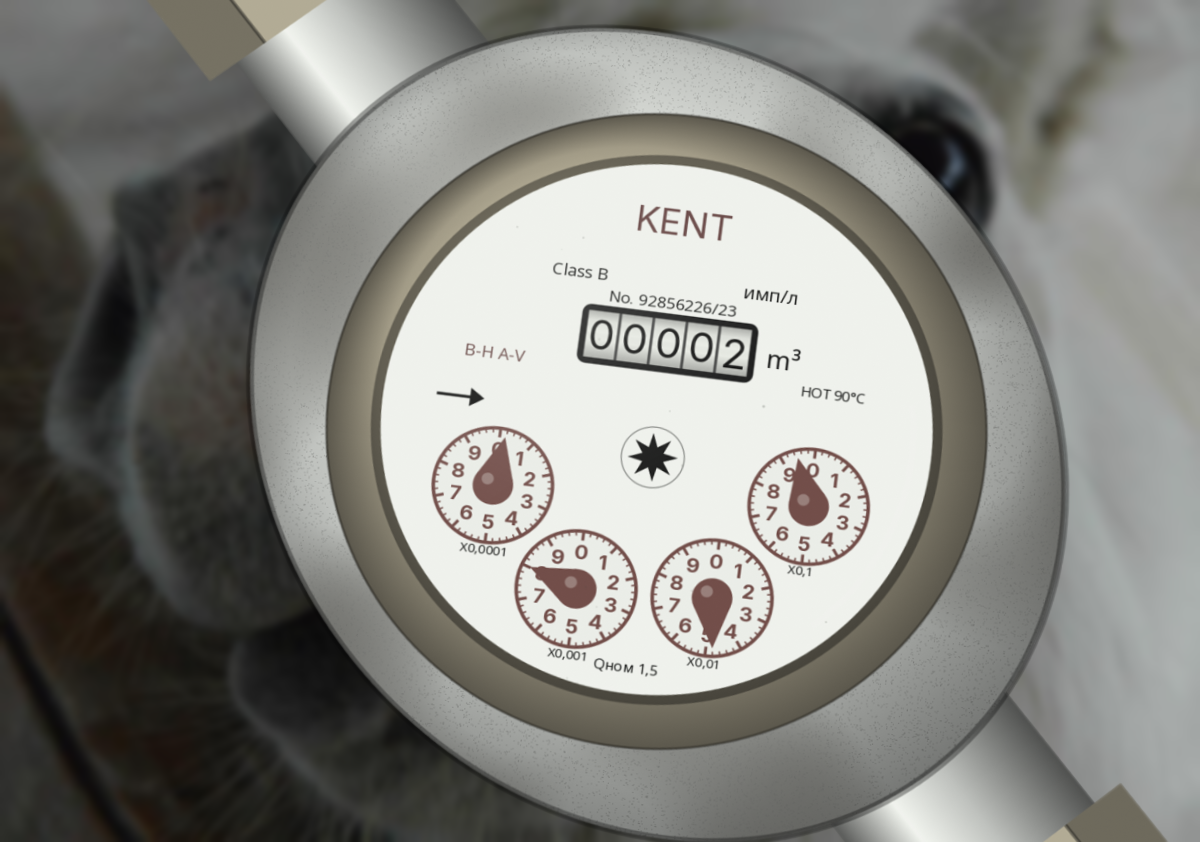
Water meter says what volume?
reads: 1.9480 m³
